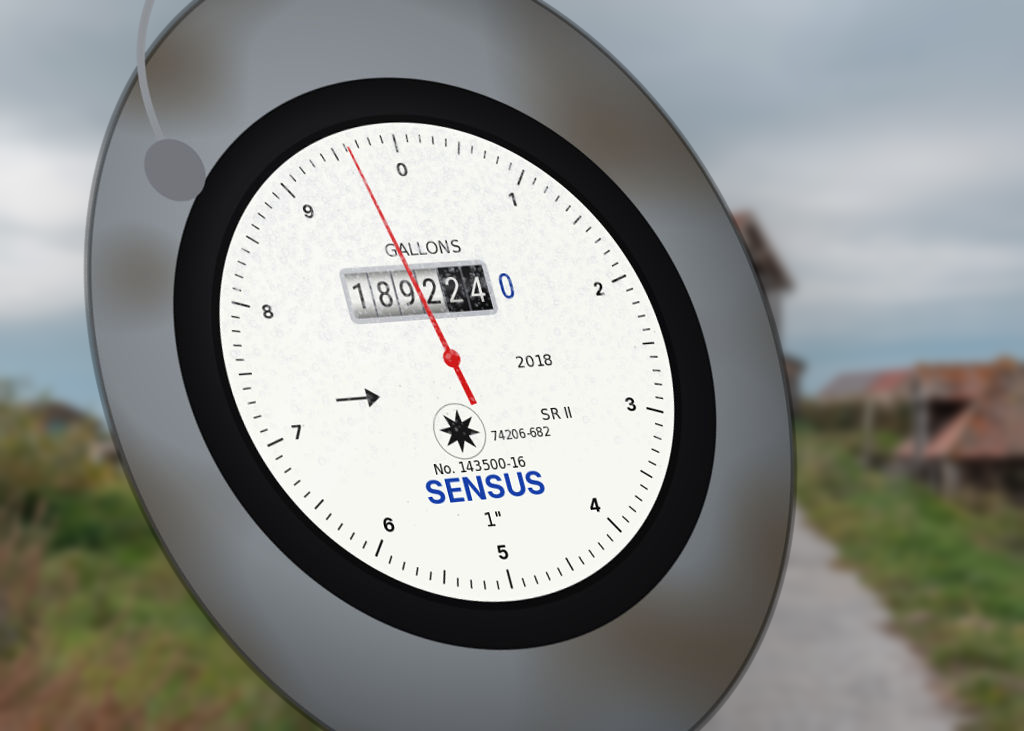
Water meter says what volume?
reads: 1892239.6 gal
